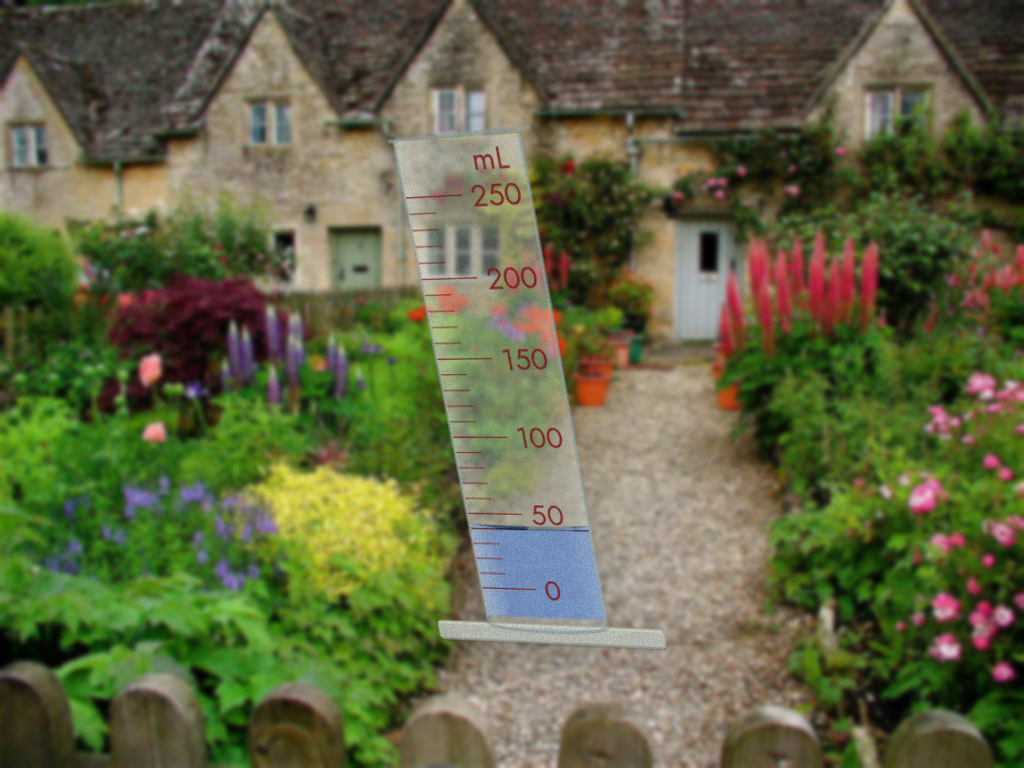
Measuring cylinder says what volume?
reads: 40 mL
